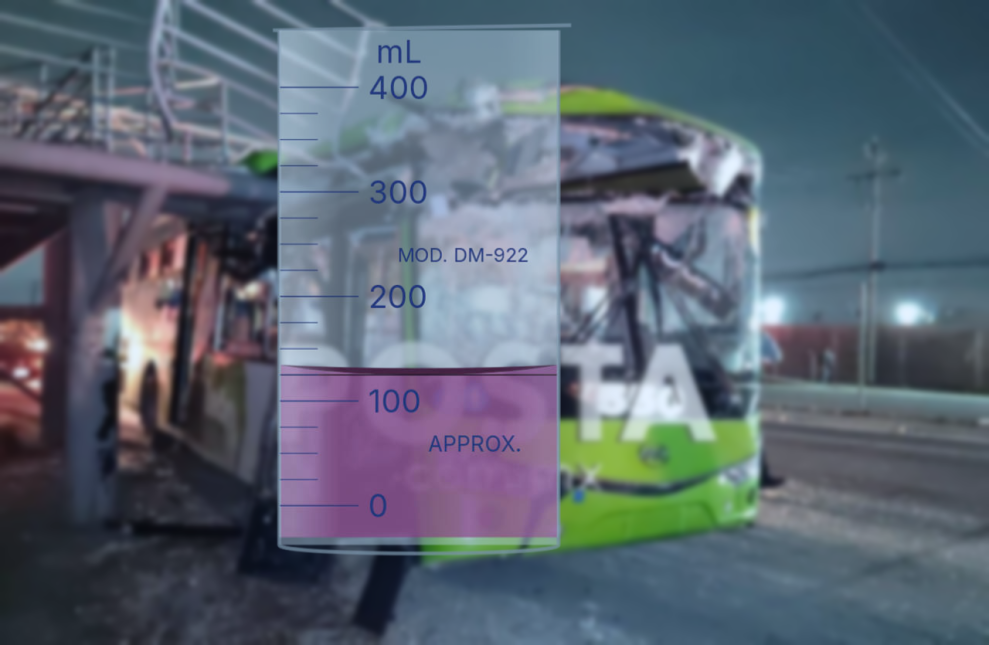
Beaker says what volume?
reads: 125 mL
